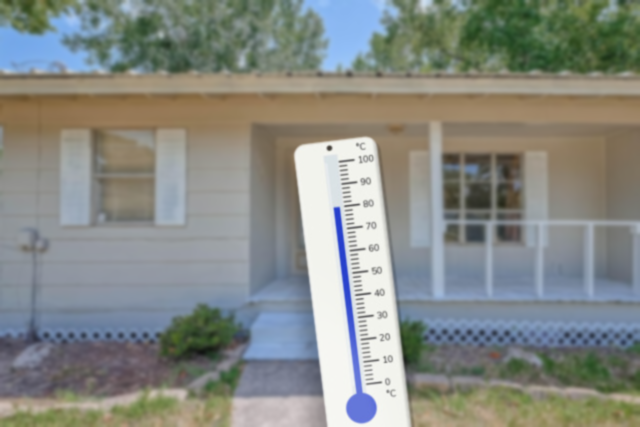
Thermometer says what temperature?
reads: 80 °C
